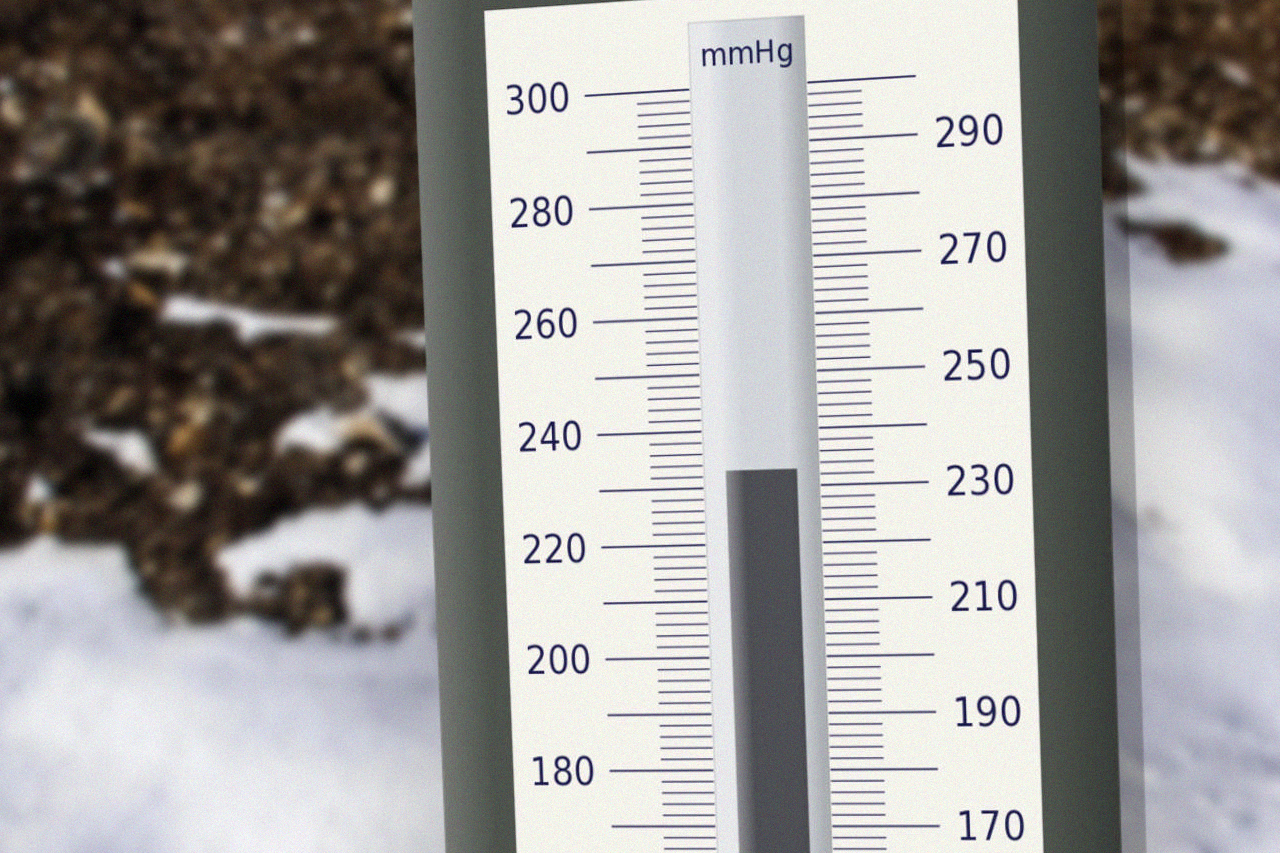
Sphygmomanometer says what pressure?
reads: 233 mmHg
